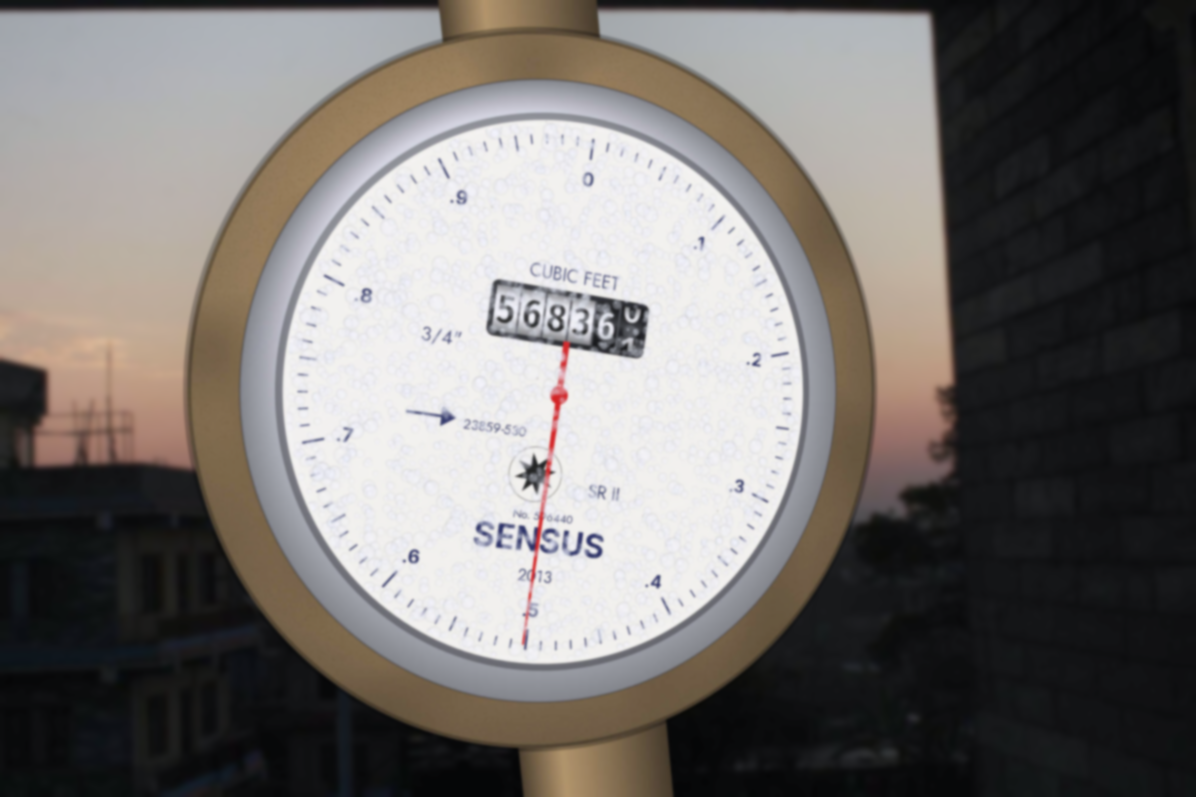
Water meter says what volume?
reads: 568360.50 ft³
